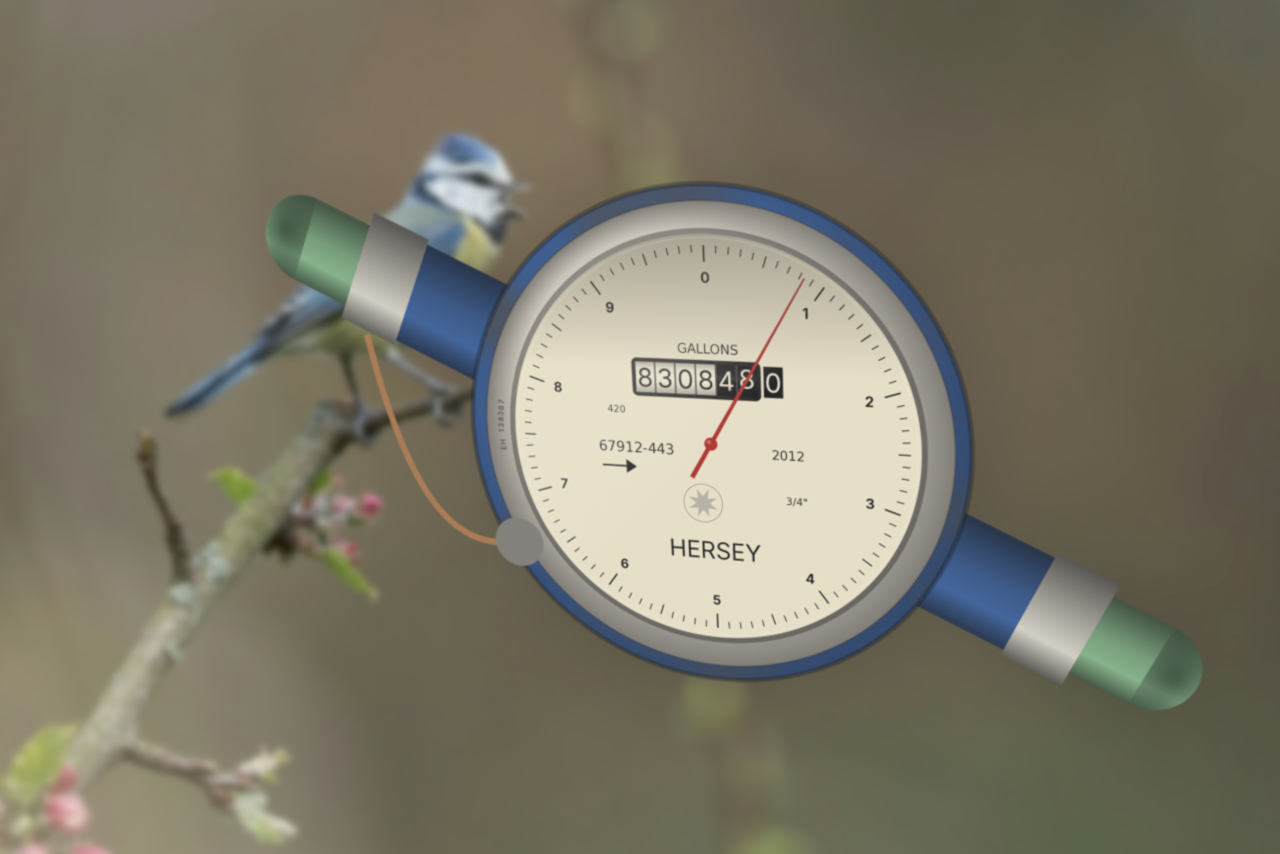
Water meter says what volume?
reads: 8308480.8 gal
